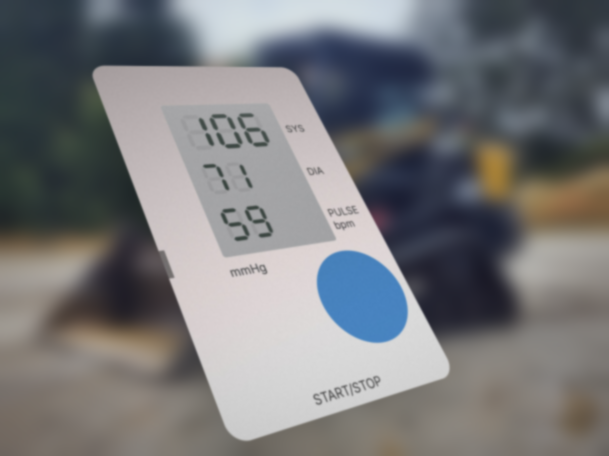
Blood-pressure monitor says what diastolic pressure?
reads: 71 mmHg
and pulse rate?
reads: 59 bpm
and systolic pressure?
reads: 106 mmHg
